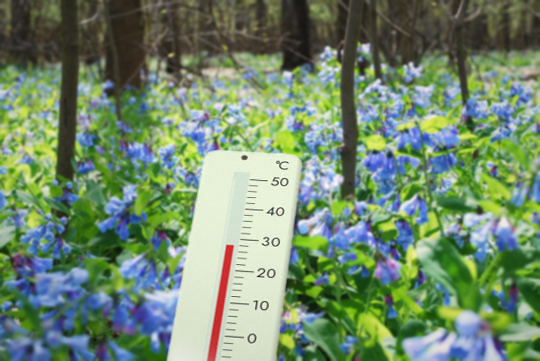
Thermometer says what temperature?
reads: 28 °C
